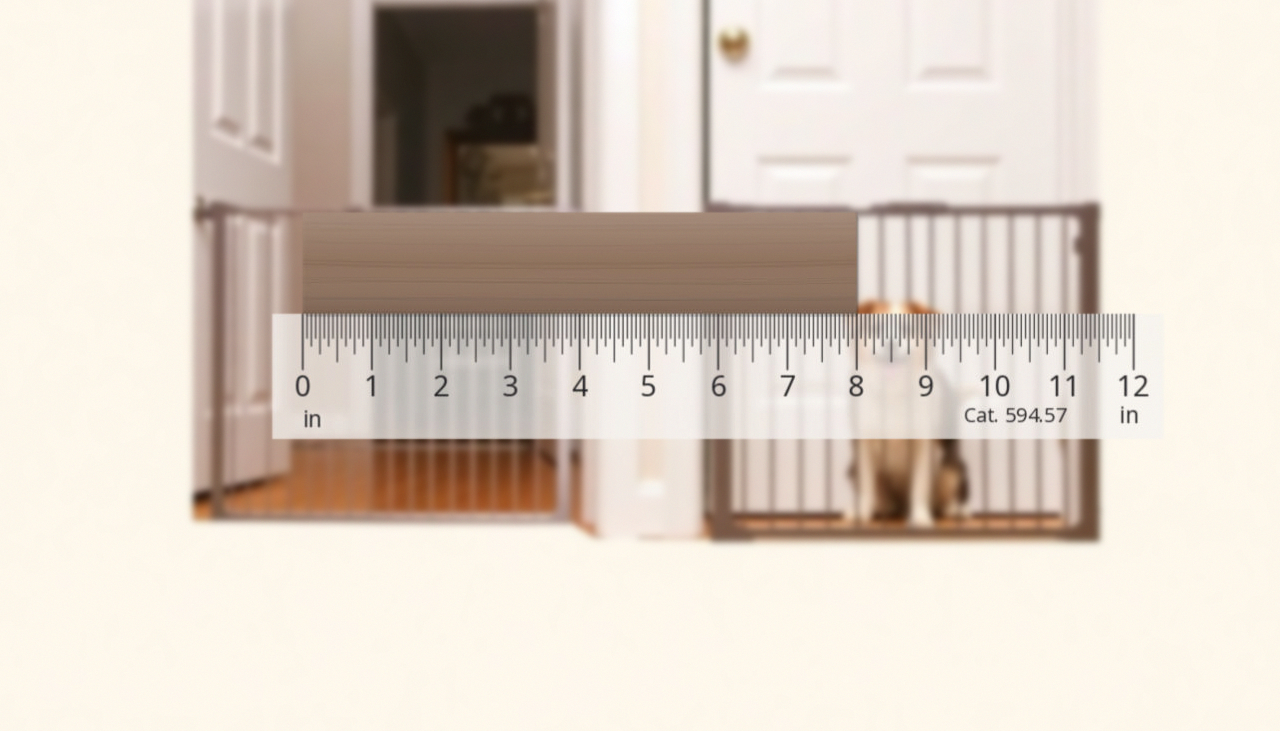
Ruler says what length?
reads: 8 in
